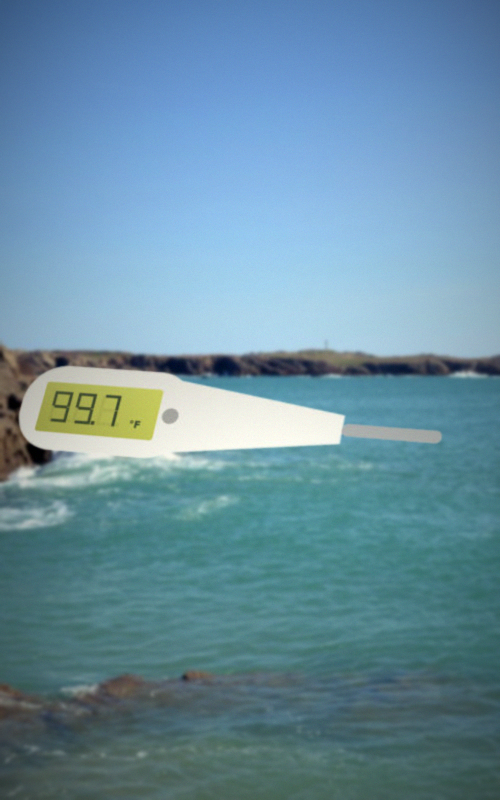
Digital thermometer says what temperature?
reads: 99.7 °F
